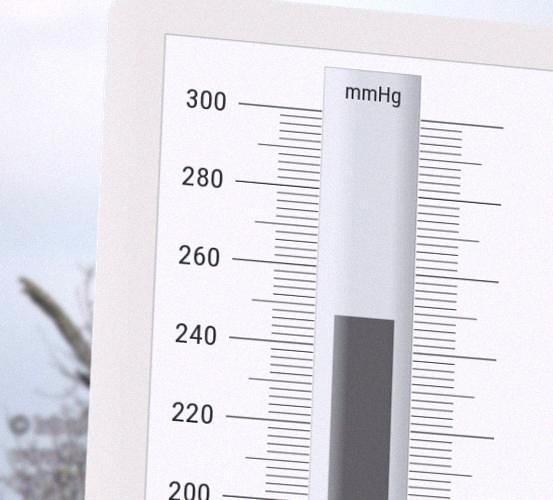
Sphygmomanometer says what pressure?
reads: 248 mmHg
